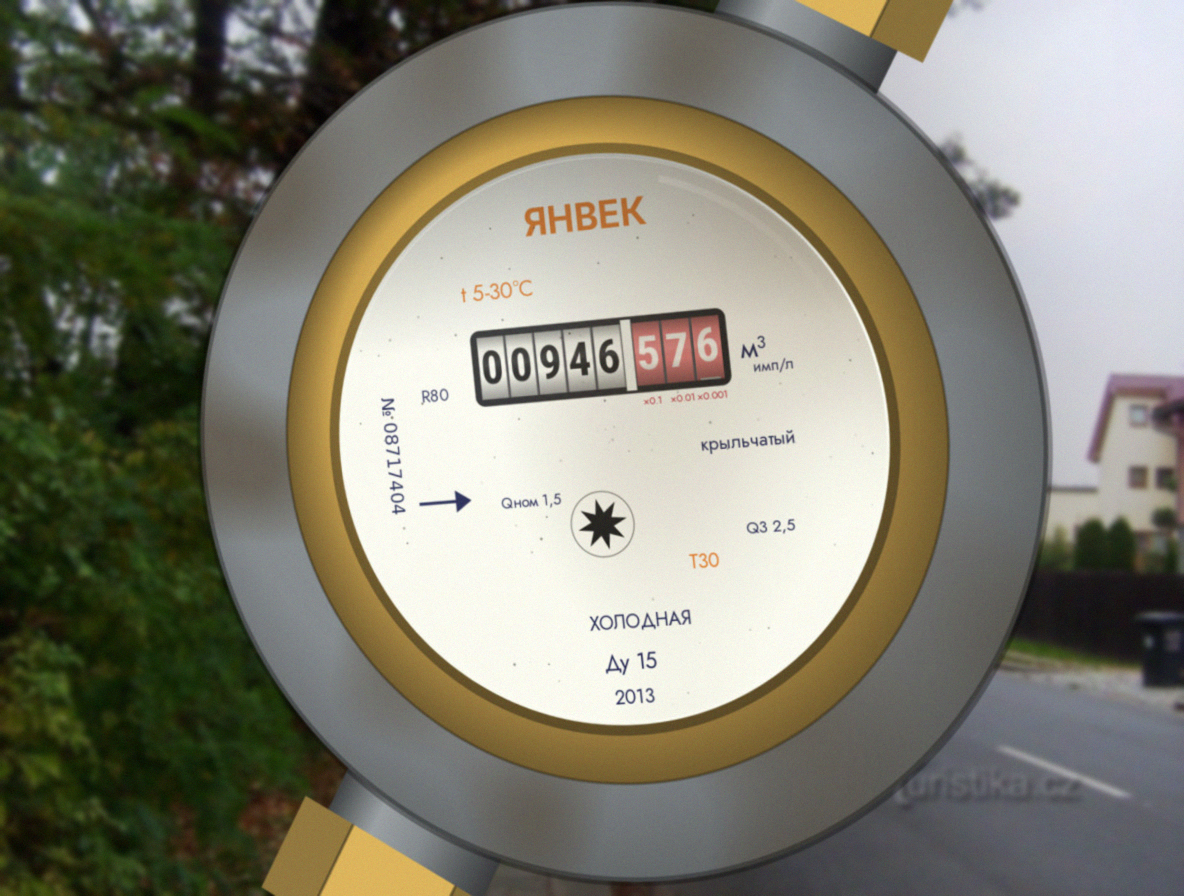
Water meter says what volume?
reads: 946.576 m³
